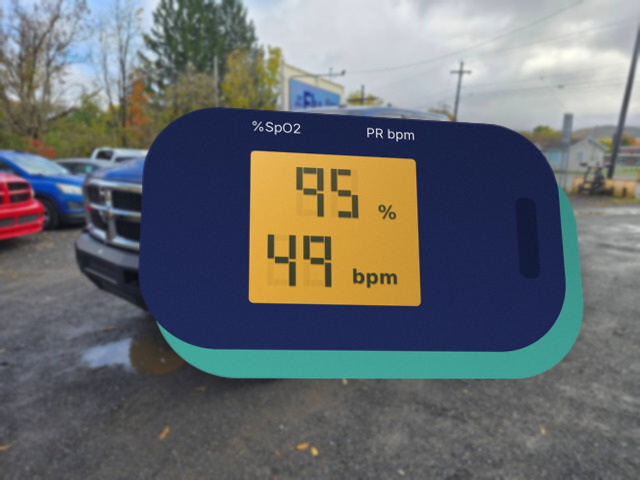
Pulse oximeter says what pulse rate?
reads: 49 bpm
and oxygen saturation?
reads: 95 %
